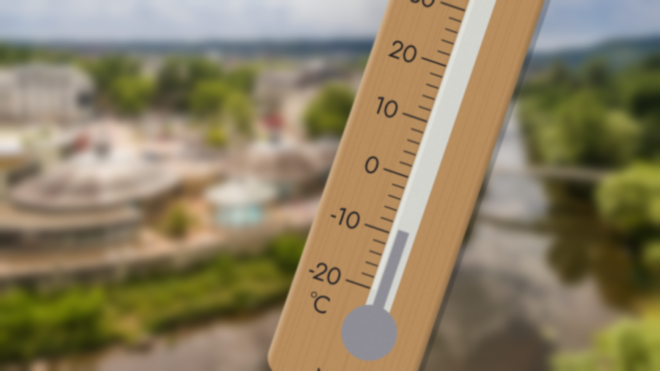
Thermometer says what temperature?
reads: -9 °C
